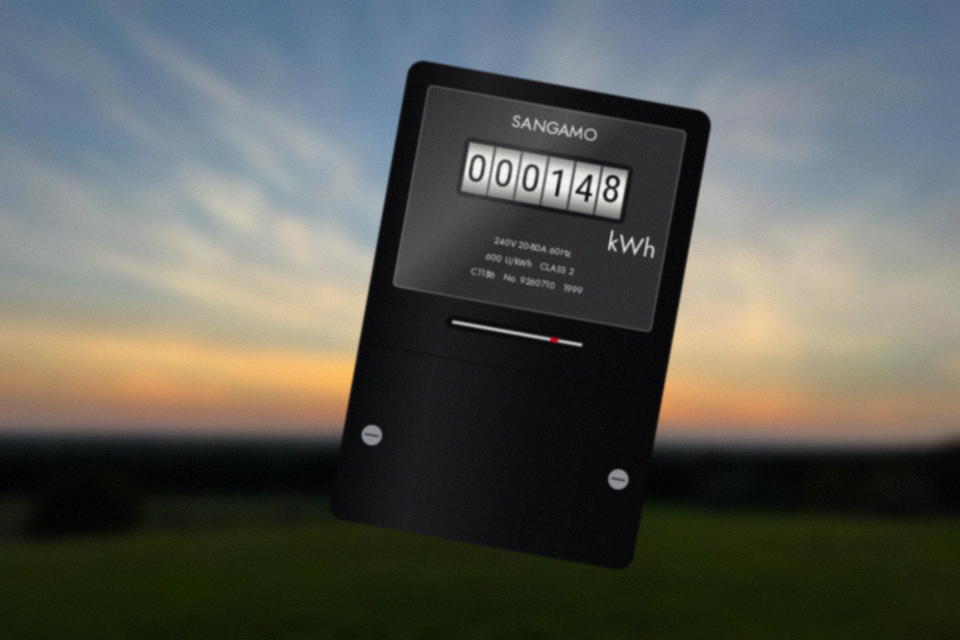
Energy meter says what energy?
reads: 148 kWh
